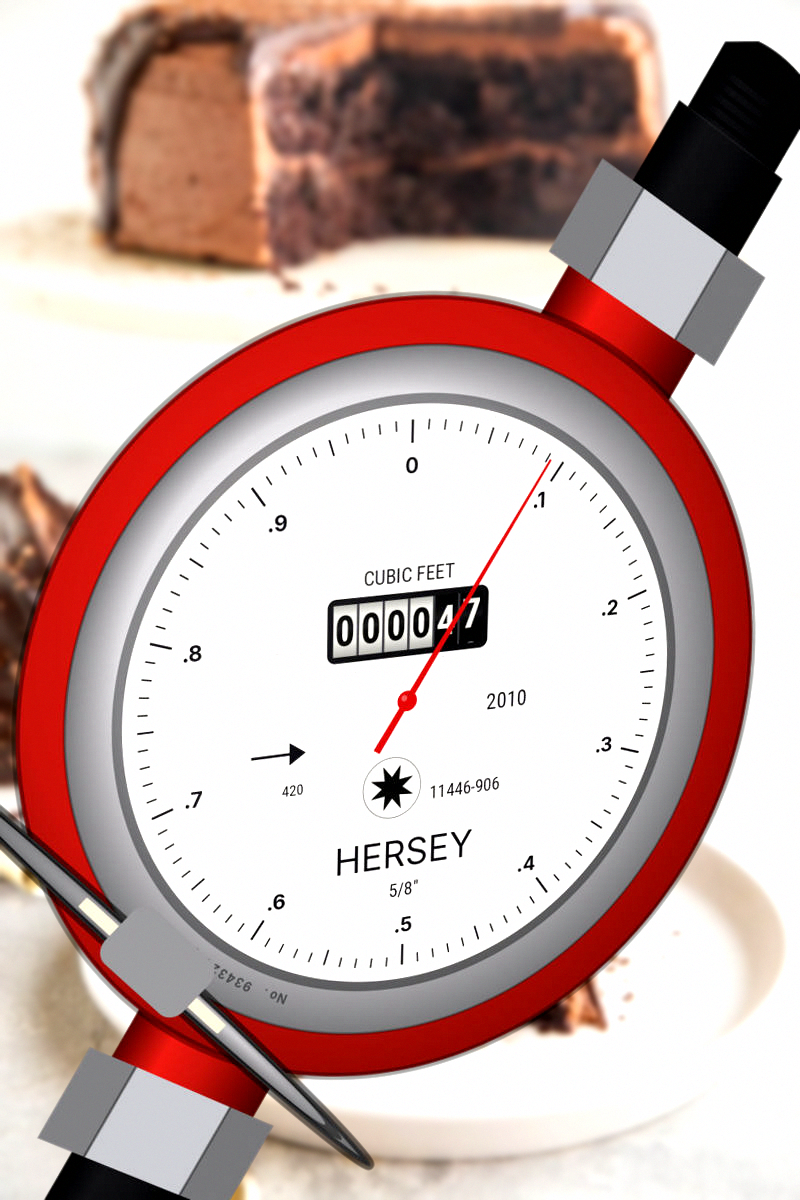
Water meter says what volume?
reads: 47.09 ft³
